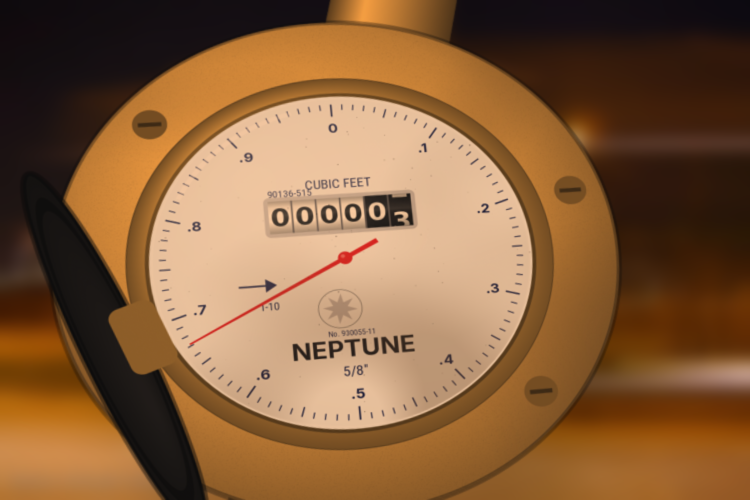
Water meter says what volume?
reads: 2.67 ft³
